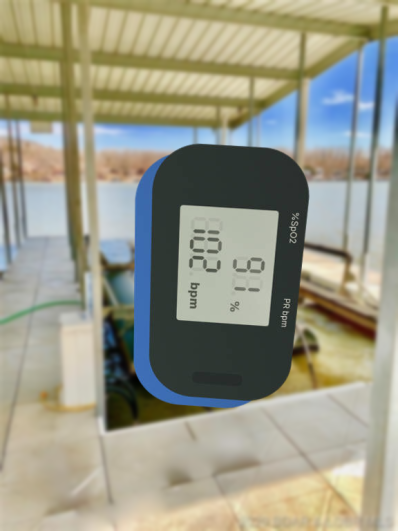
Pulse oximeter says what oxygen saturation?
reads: 91 %
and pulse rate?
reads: 102 bpm
